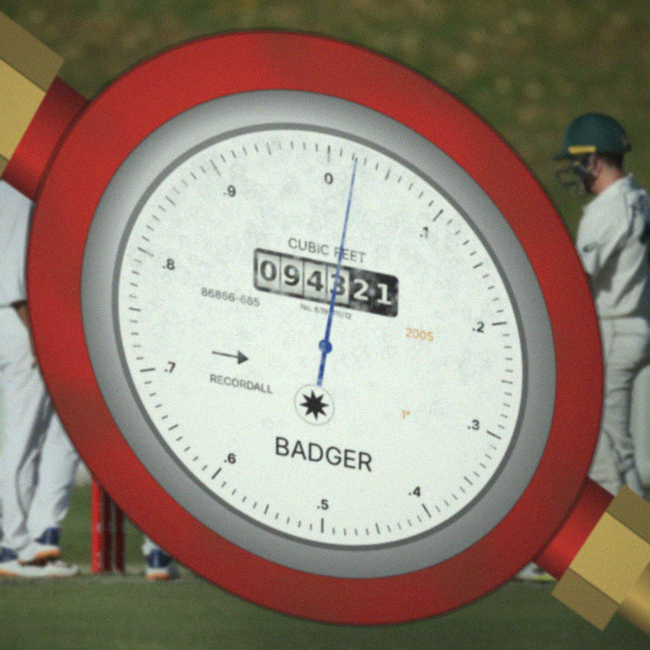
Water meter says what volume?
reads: 94321.02 ft³
